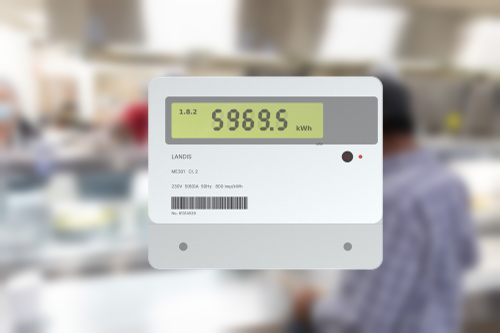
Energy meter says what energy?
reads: 5969.5 kWh
